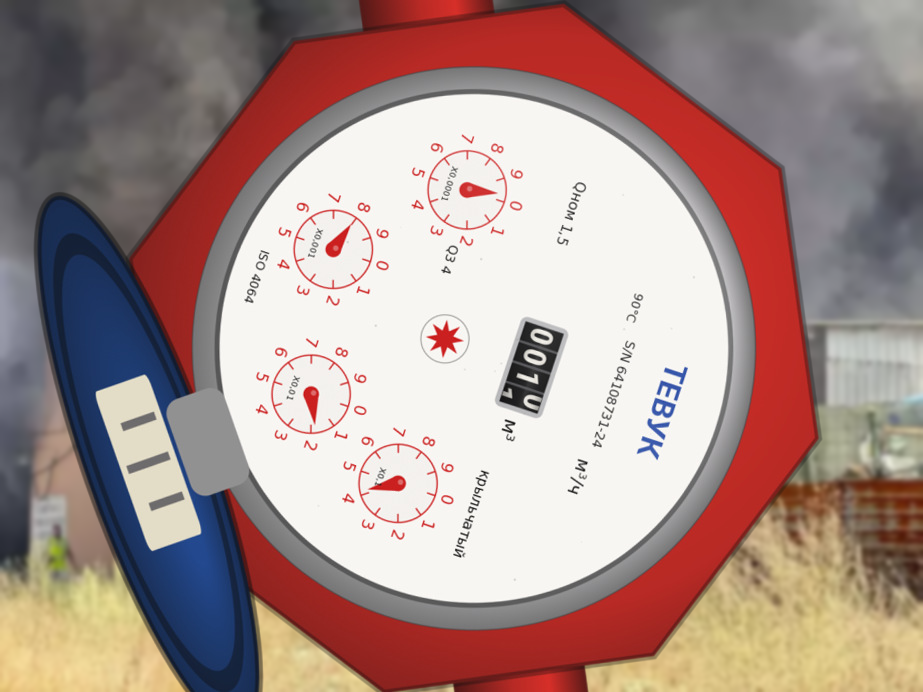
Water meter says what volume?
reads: 10.4179 m³
